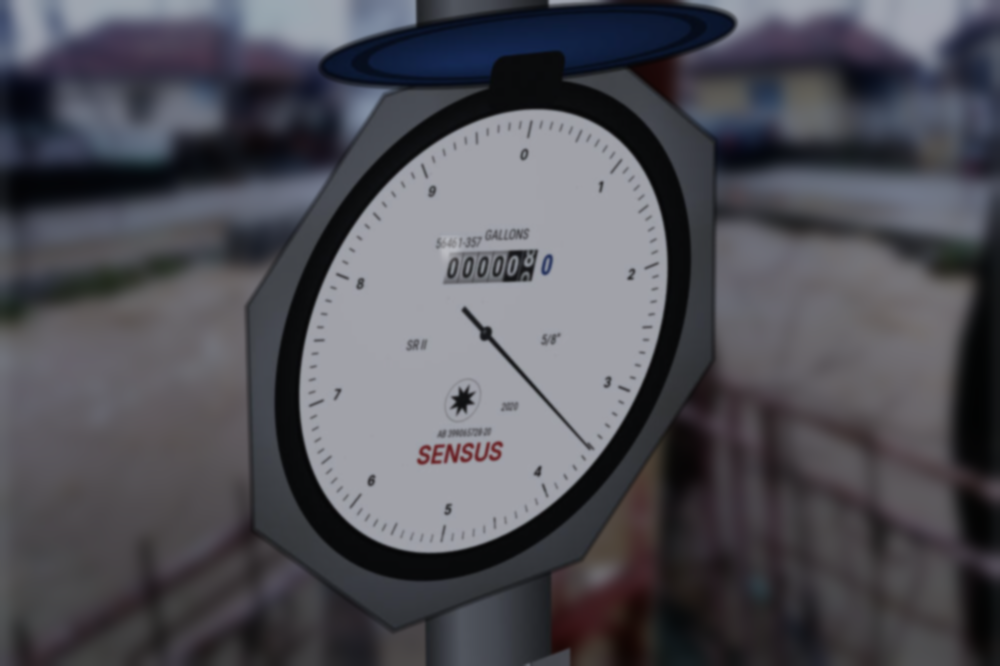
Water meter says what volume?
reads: 83.5 gal
